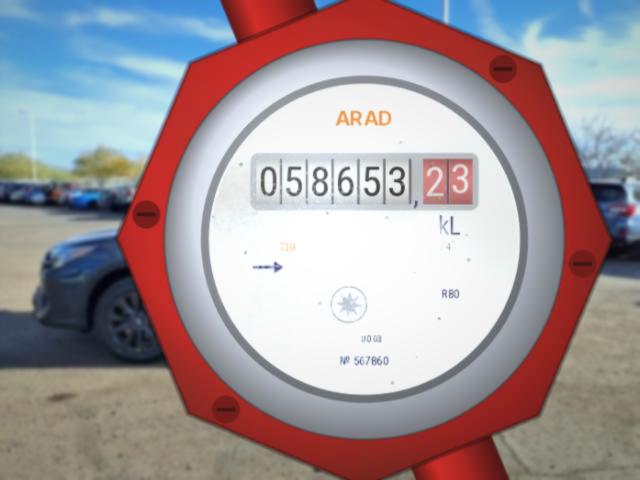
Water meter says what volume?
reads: 58653.23 kL
